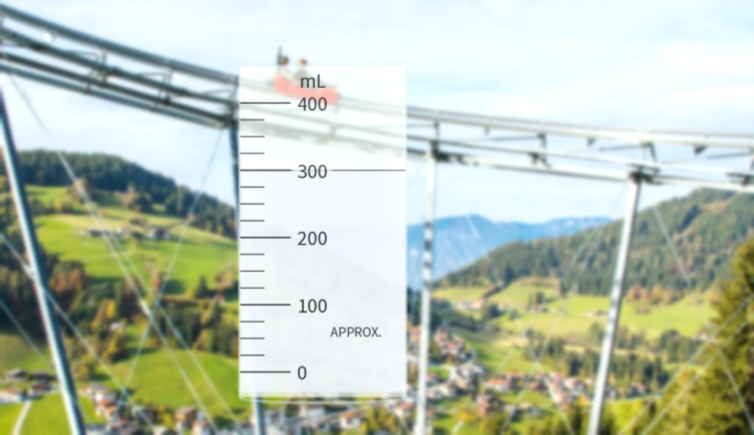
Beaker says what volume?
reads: 300 mL
